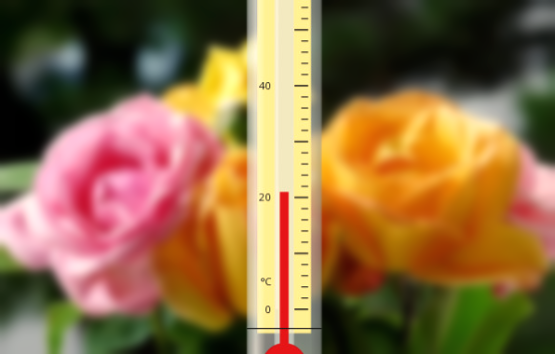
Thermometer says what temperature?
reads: 21 °C
